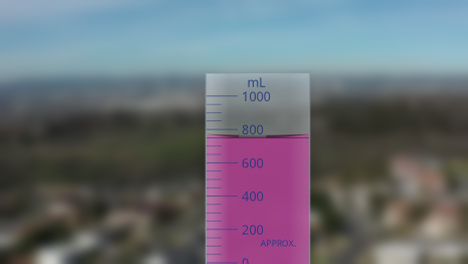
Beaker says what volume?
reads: 750 mL
